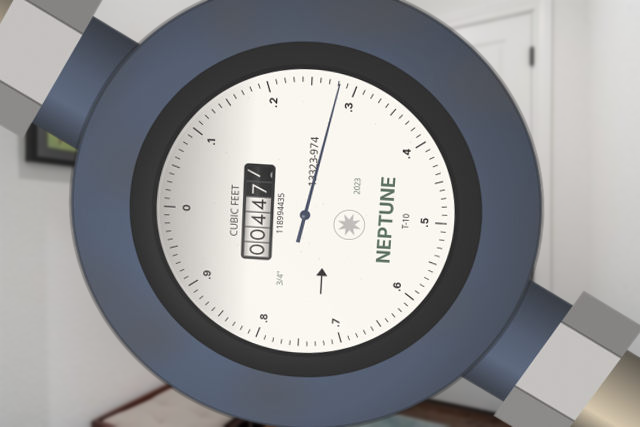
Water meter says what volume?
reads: 4477.28 ft³
